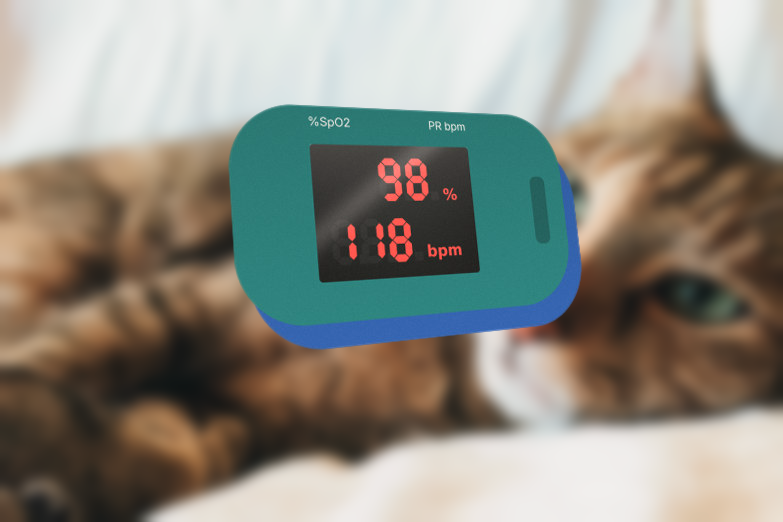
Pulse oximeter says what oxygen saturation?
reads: 98 %
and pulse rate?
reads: 118 bpm
